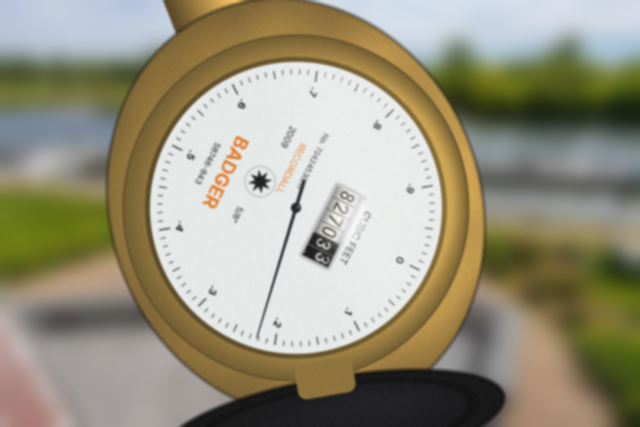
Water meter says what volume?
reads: 827033.22 ft³
